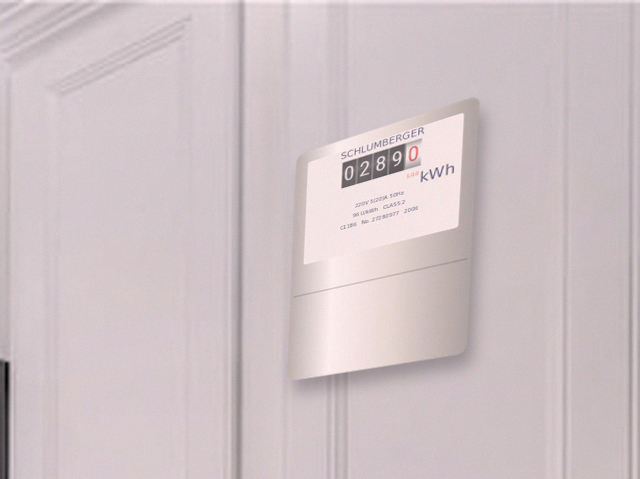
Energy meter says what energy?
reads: 289.0 kWh
